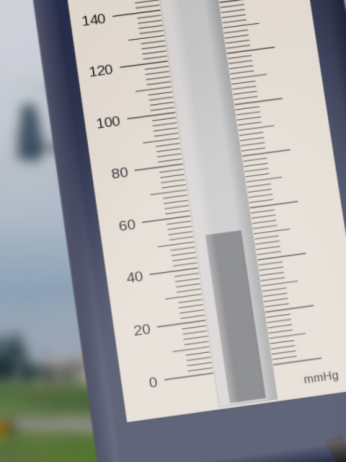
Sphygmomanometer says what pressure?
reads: 52 mmHg
